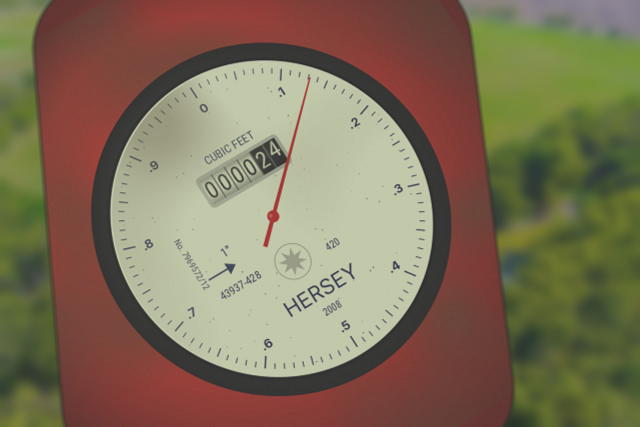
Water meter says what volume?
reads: 24.13 ft³
